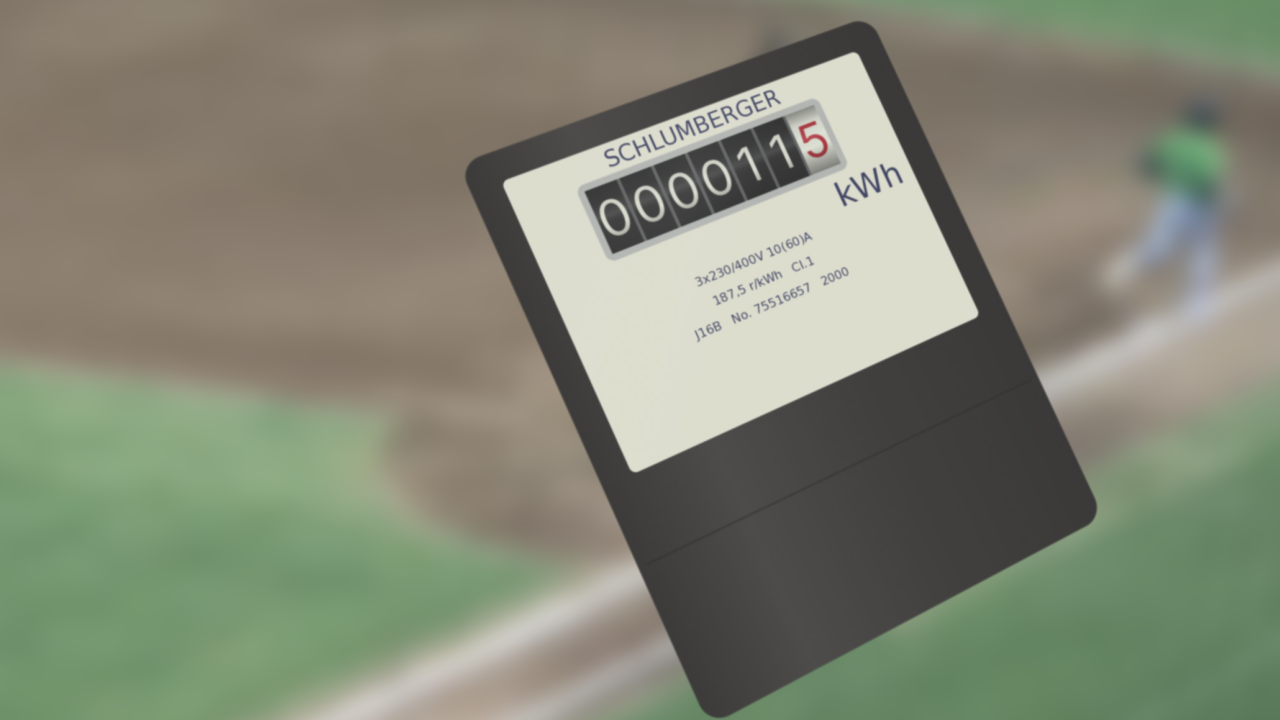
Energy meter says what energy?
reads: 11.5 kWh
